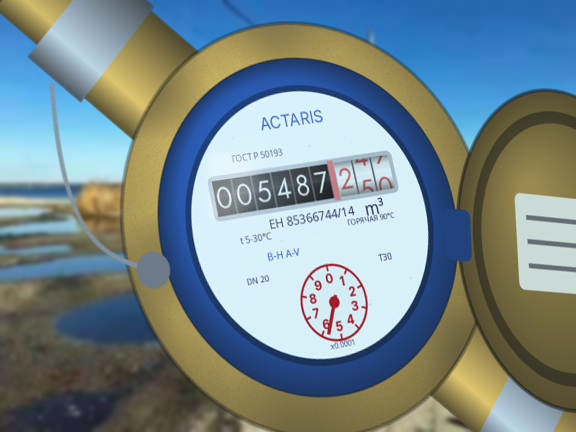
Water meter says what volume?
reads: 5487.2495 m³
